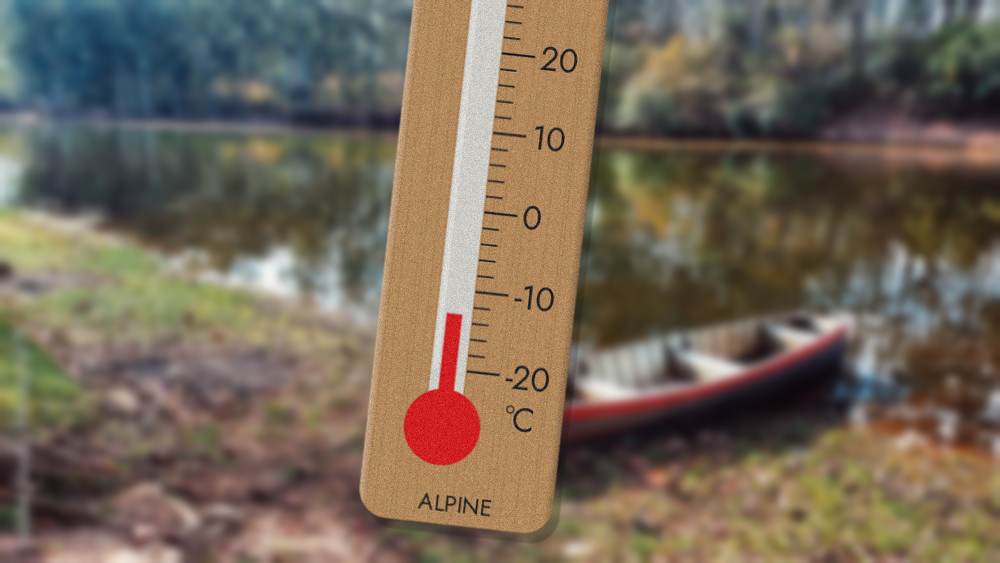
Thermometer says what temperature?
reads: -13 °C
